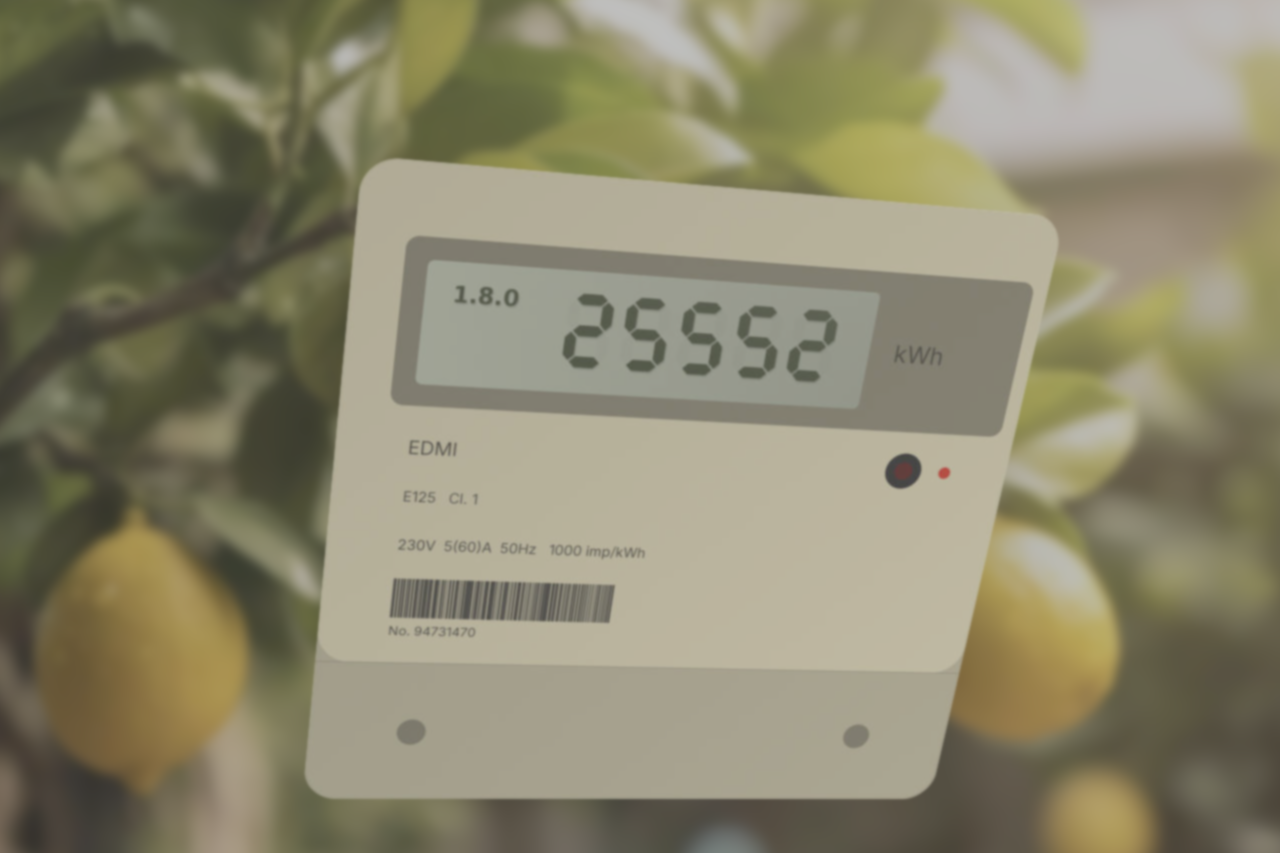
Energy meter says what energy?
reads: 25552 kWh
